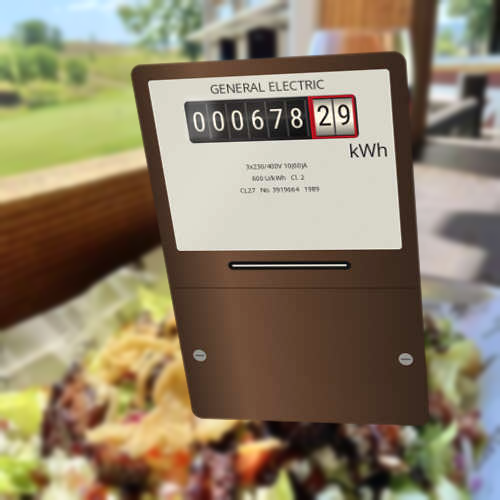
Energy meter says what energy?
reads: 678.29 kWh
